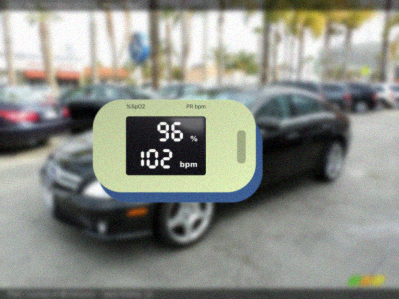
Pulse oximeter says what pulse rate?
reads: 102 bpm
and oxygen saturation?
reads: 96 %
